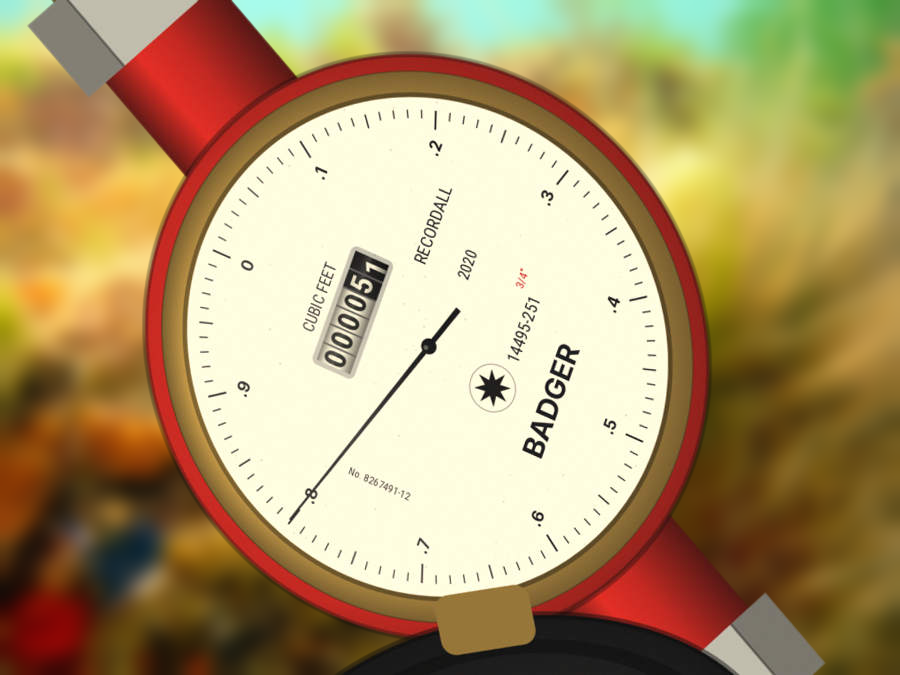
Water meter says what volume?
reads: 50.80 ft³
